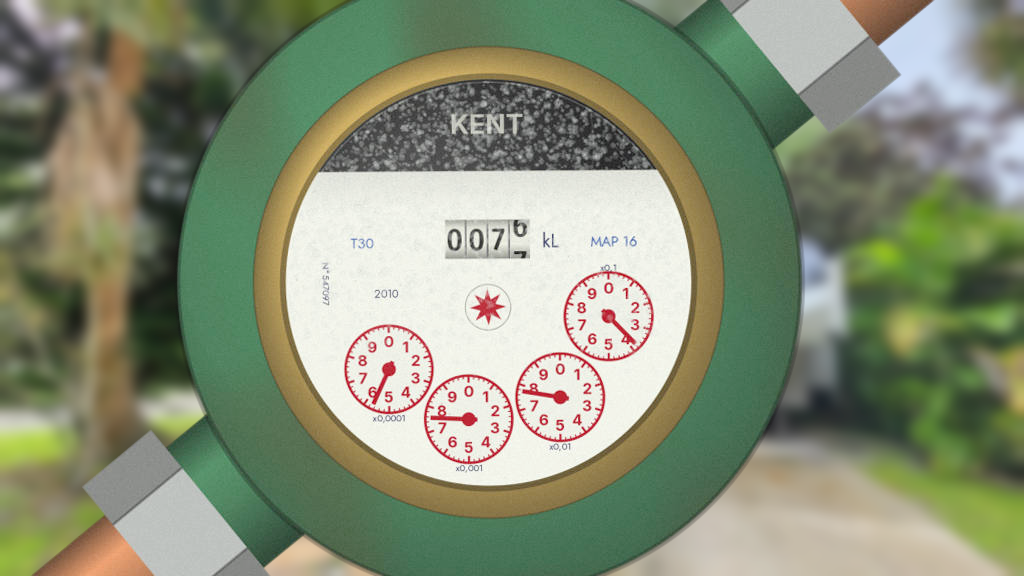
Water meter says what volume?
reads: 76.3775 kL
